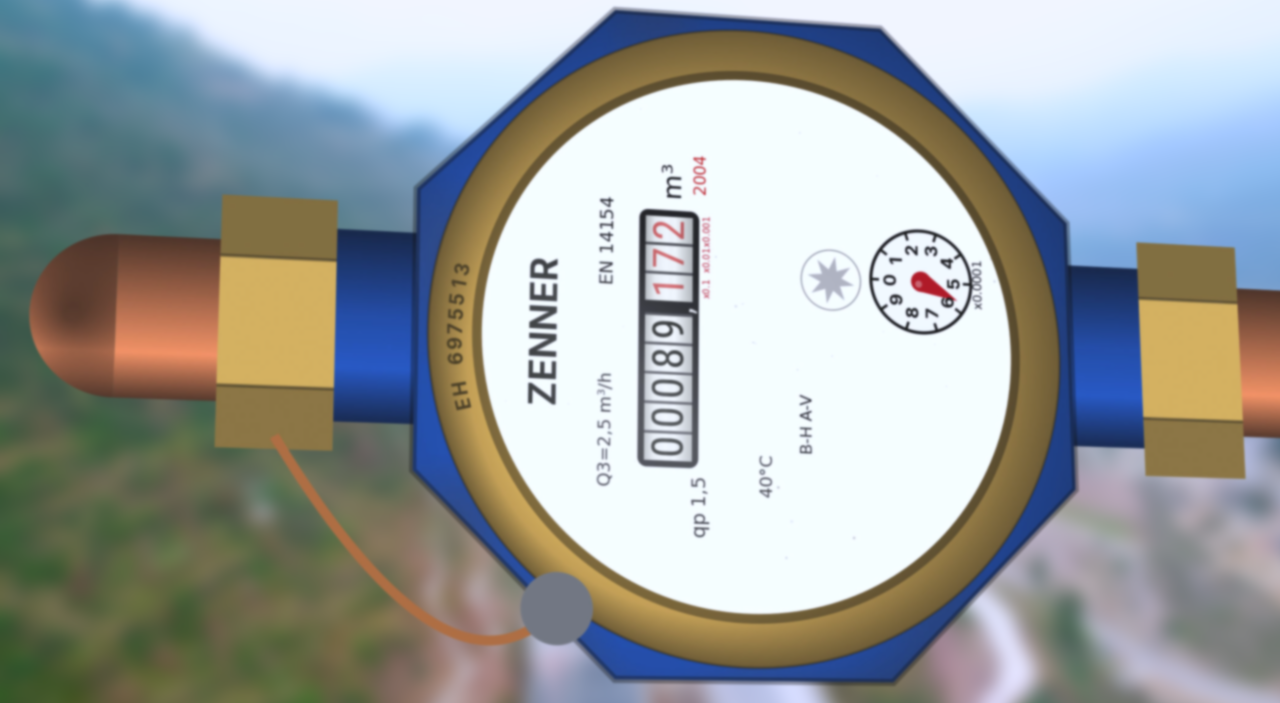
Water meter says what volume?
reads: 89.1725 m³
